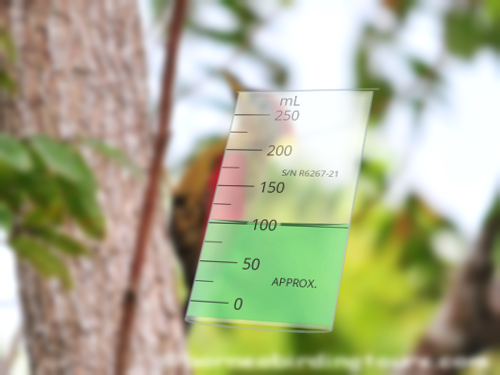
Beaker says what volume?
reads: 100 mL
